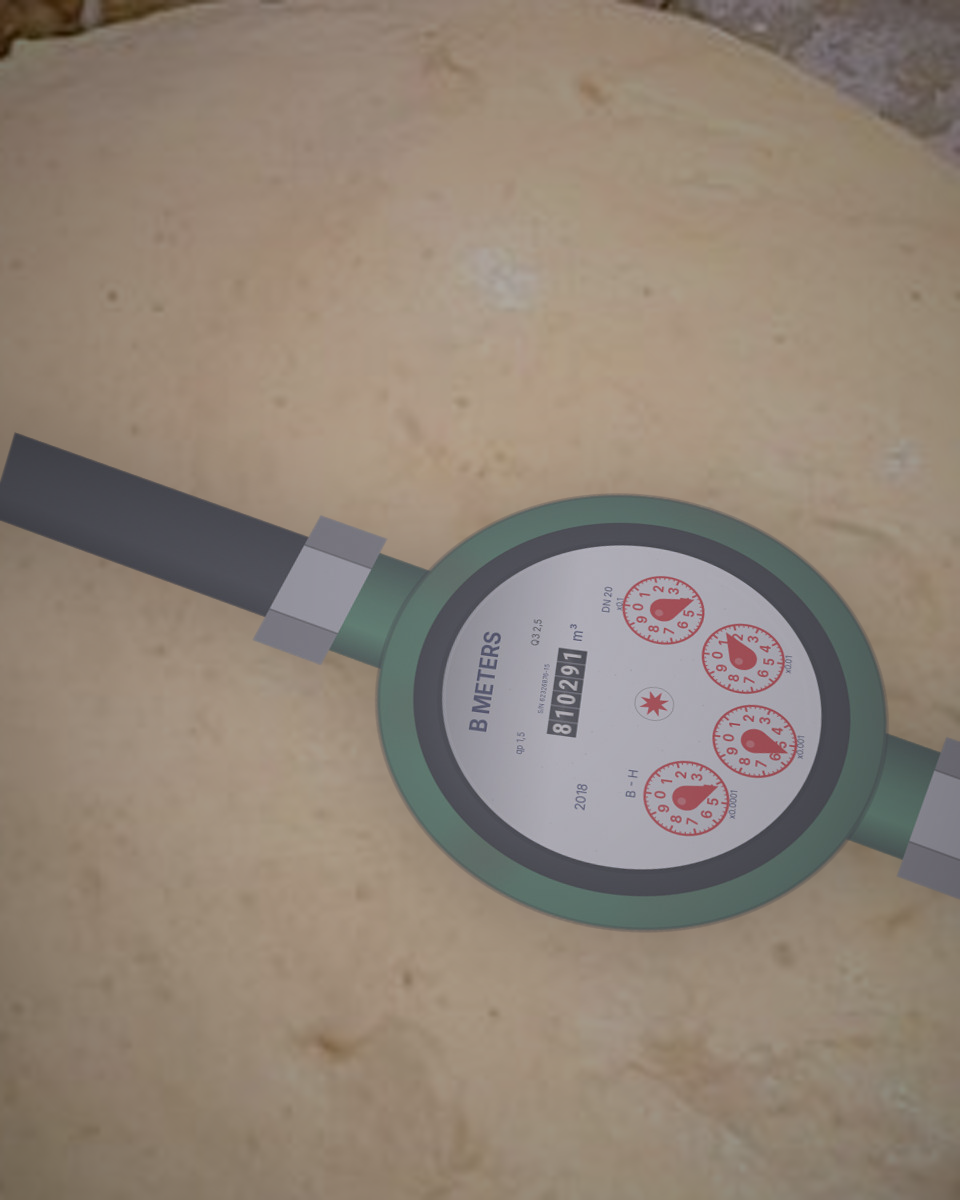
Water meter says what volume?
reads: 810291.4154 m³
